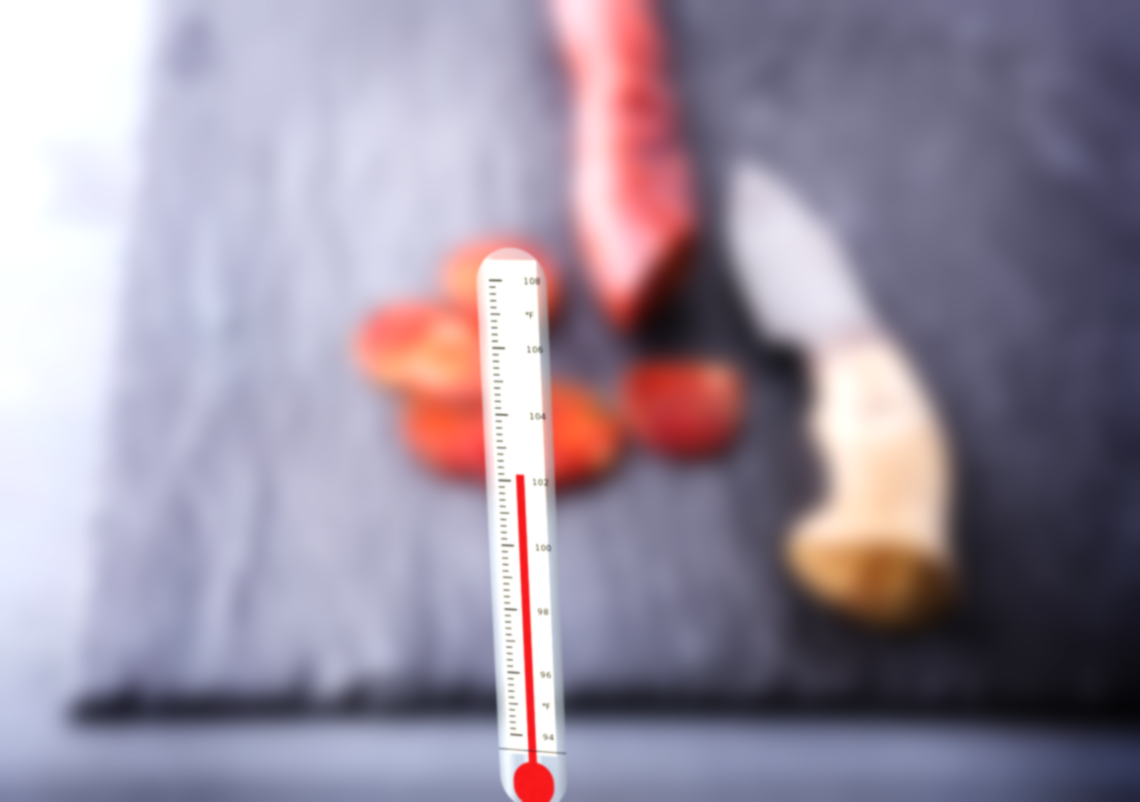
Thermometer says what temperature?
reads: 102.2 °F
